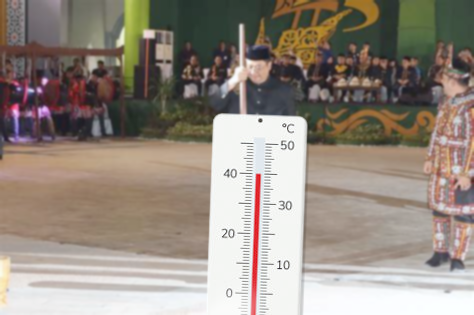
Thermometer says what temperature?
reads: 40 °C
